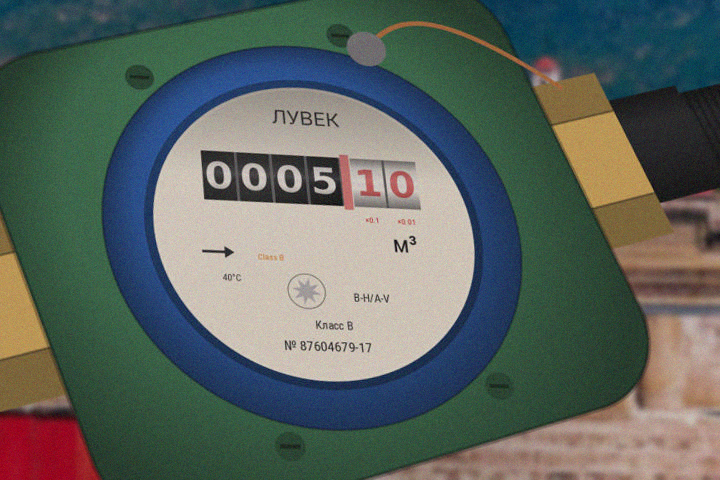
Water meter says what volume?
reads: 5.10 m³
